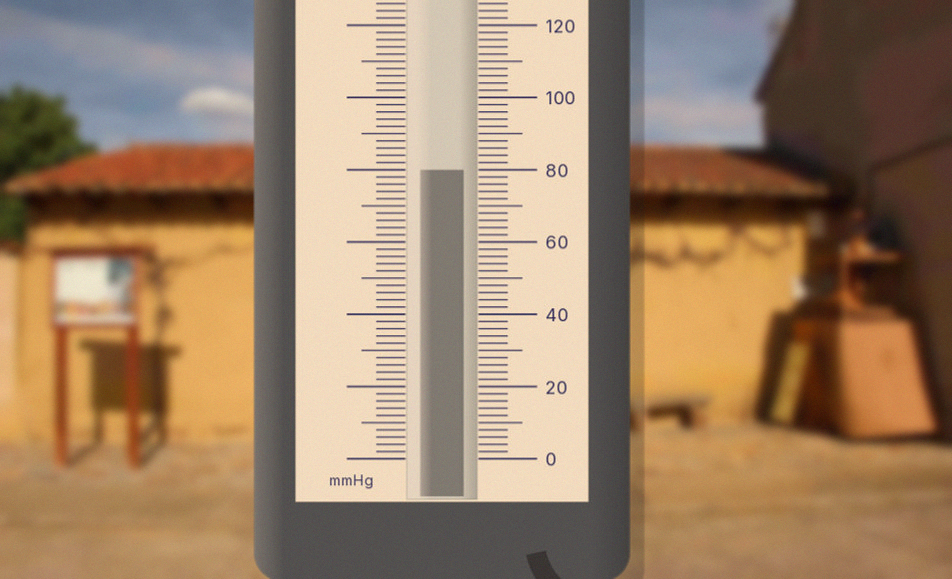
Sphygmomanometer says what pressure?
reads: 80 mmHg
